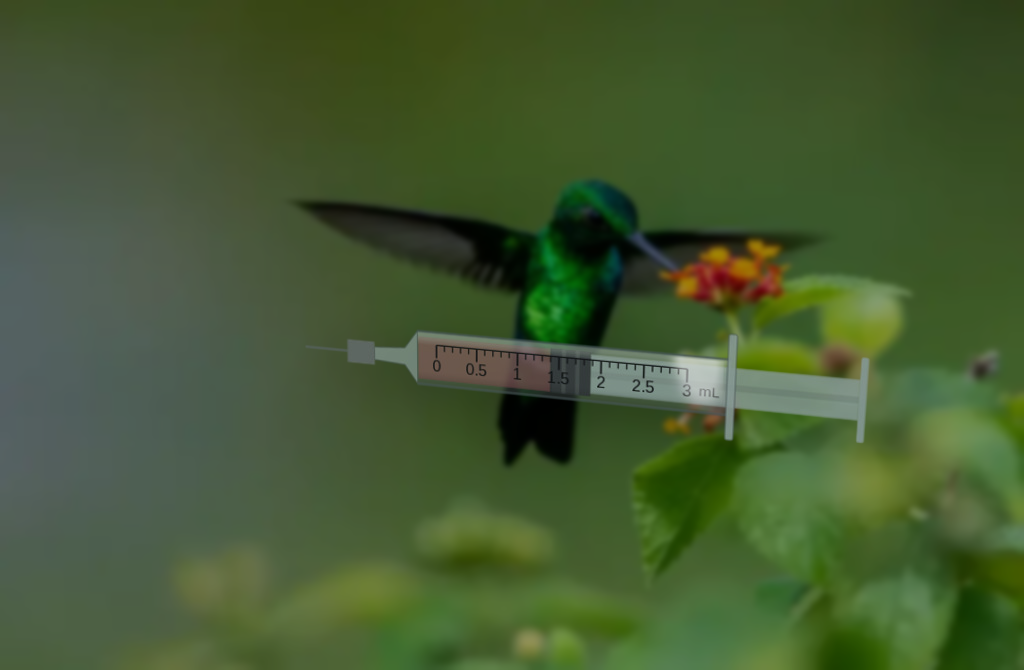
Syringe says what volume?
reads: 1.4 mL
